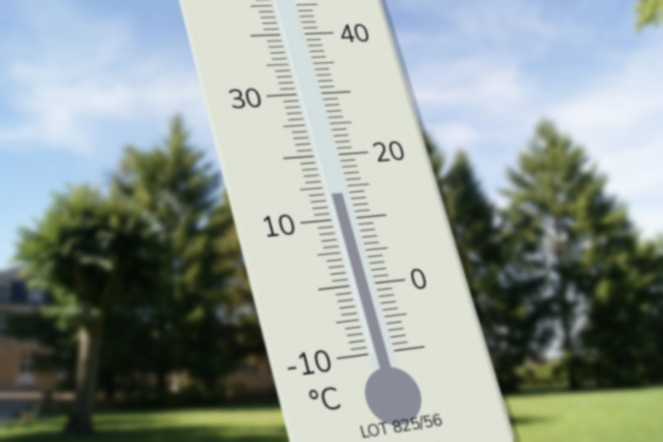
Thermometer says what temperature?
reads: 14 °C
